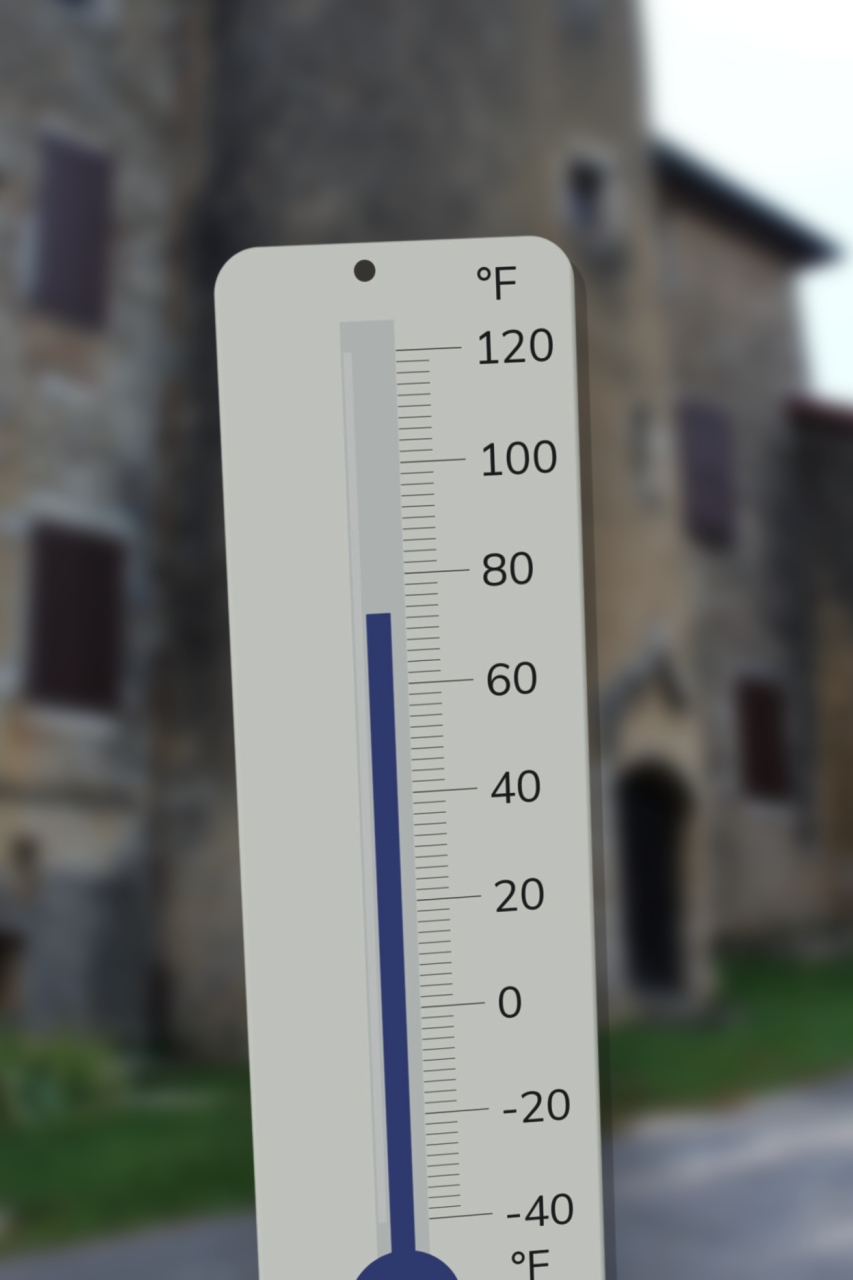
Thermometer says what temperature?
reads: 73 °F
